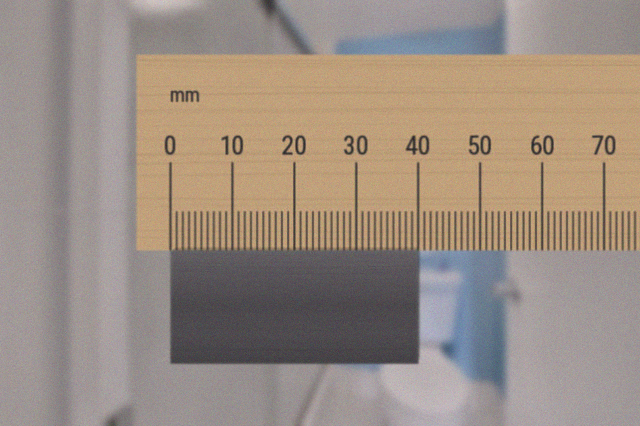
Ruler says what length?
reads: 40 mm
